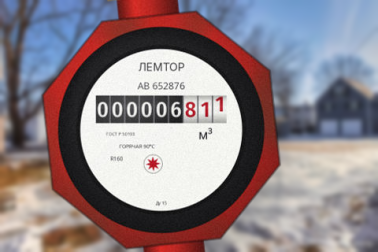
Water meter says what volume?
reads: 6.811 m³
